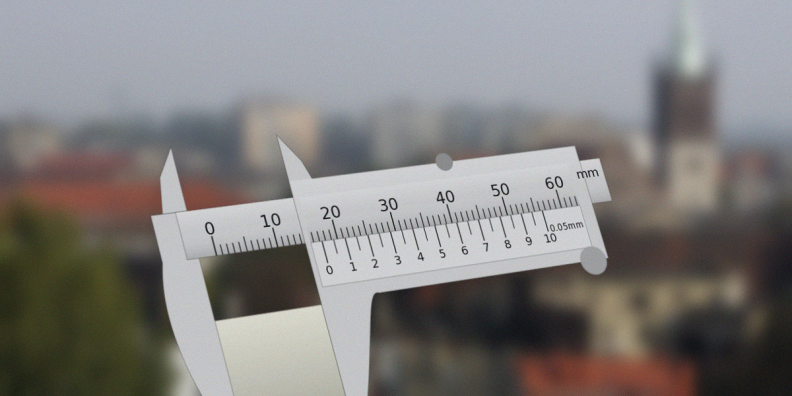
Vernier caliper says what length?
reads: 17.4 mm
